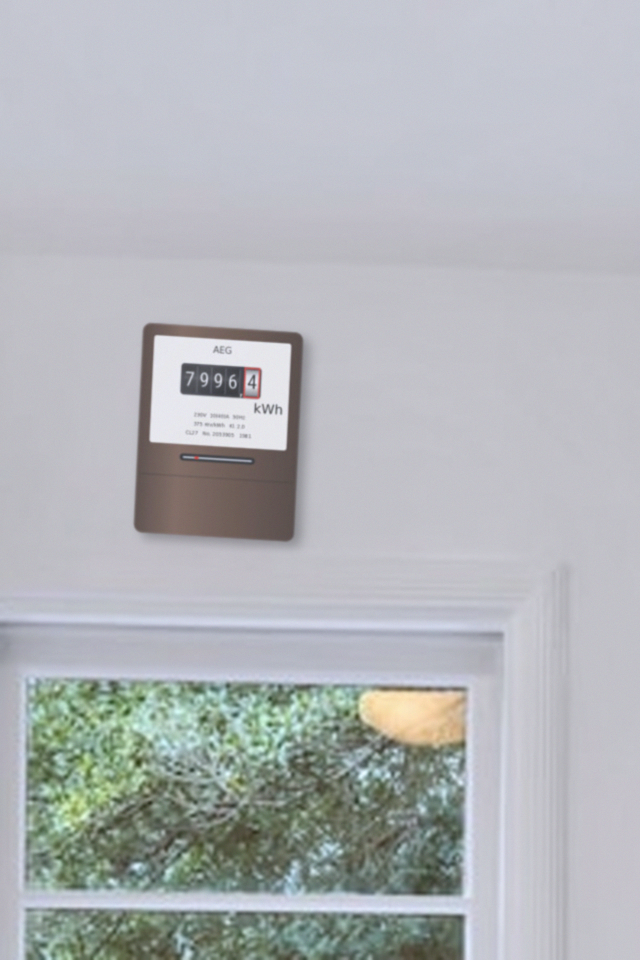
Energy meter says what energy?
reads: 7996.4 kWh
